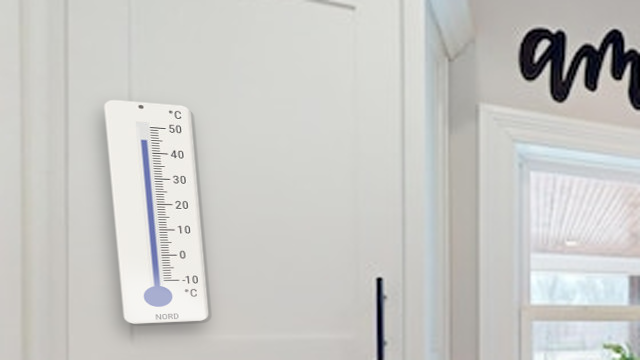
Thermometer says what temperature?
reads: 45 °C
